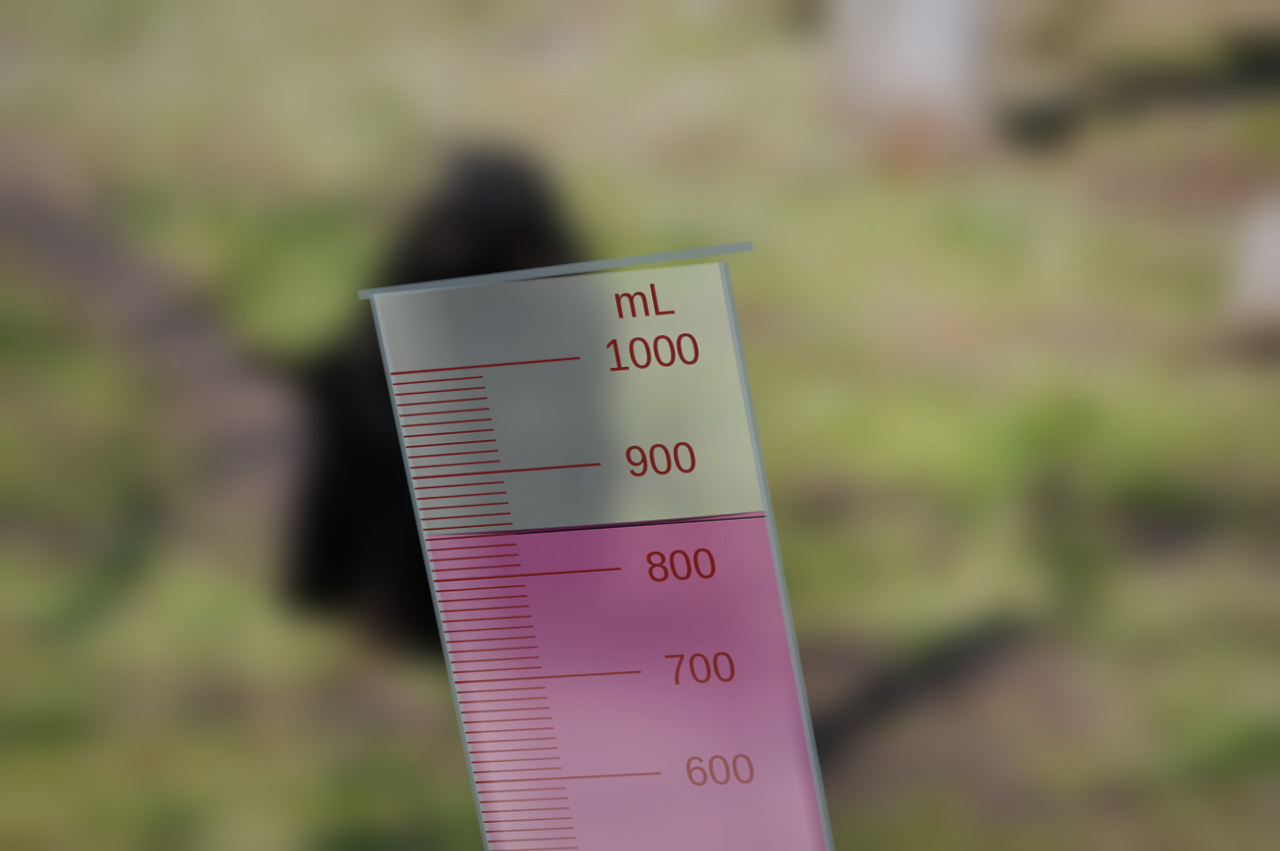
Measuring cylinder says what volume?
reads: 840 mL
